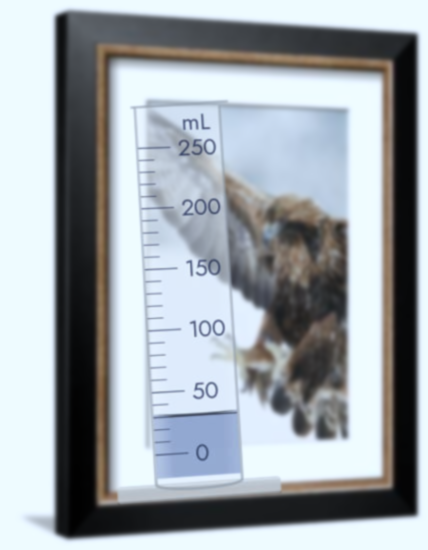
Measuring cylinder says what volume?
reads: 30 mL
